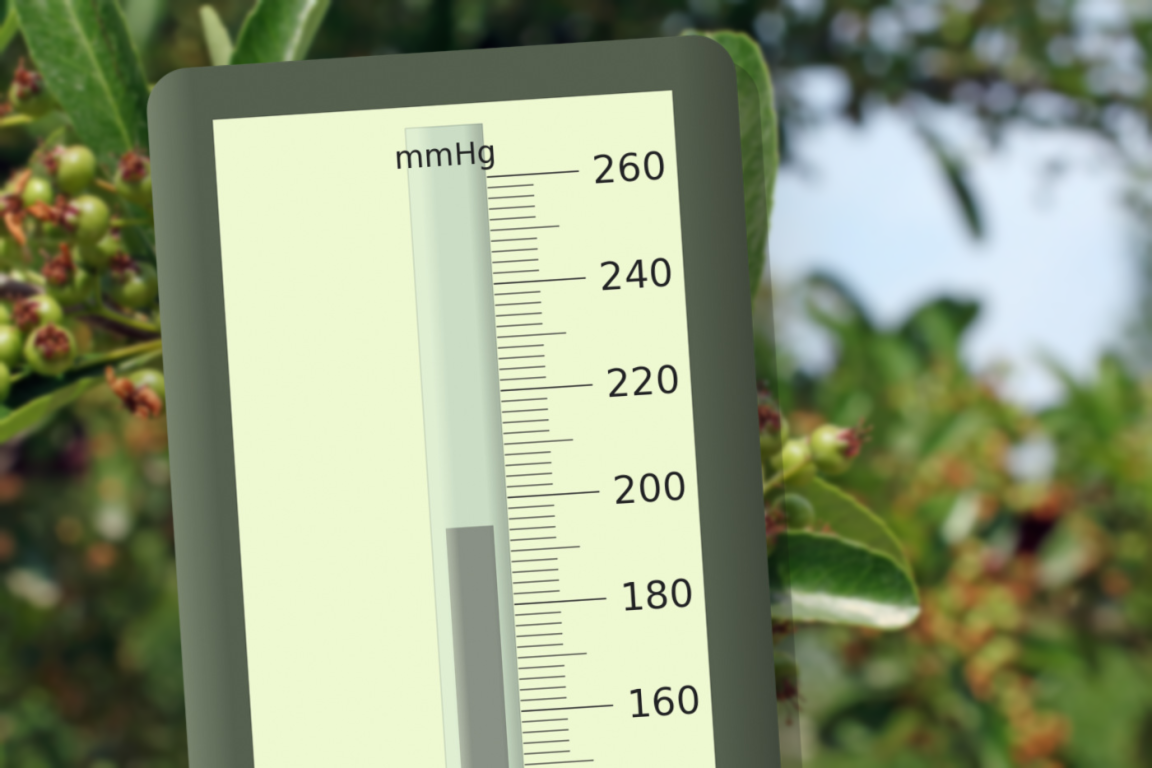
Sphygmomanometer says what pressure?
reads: 195 mmHg
